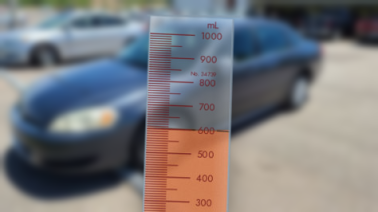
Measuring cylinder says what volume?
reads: 600 mL
